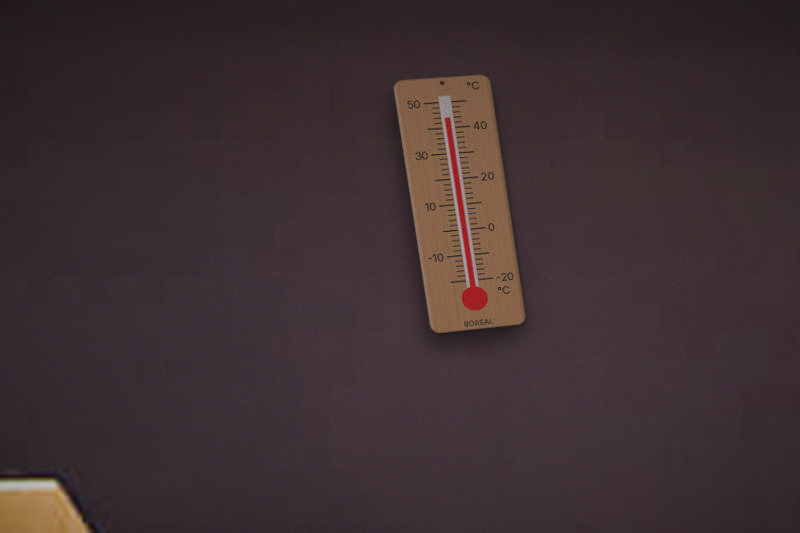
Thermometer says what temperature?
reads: 44 °C
